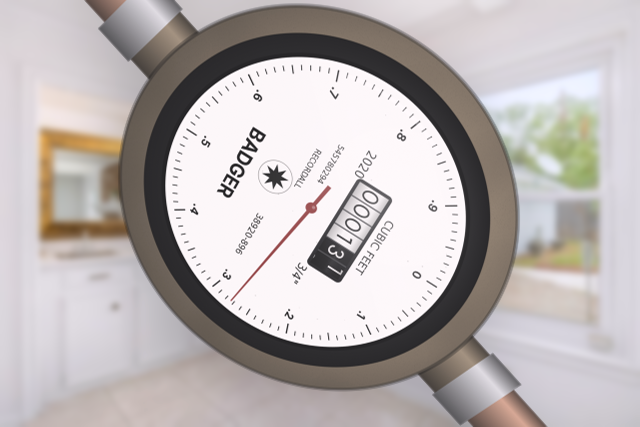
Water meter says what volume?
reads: 131.27 ft³
